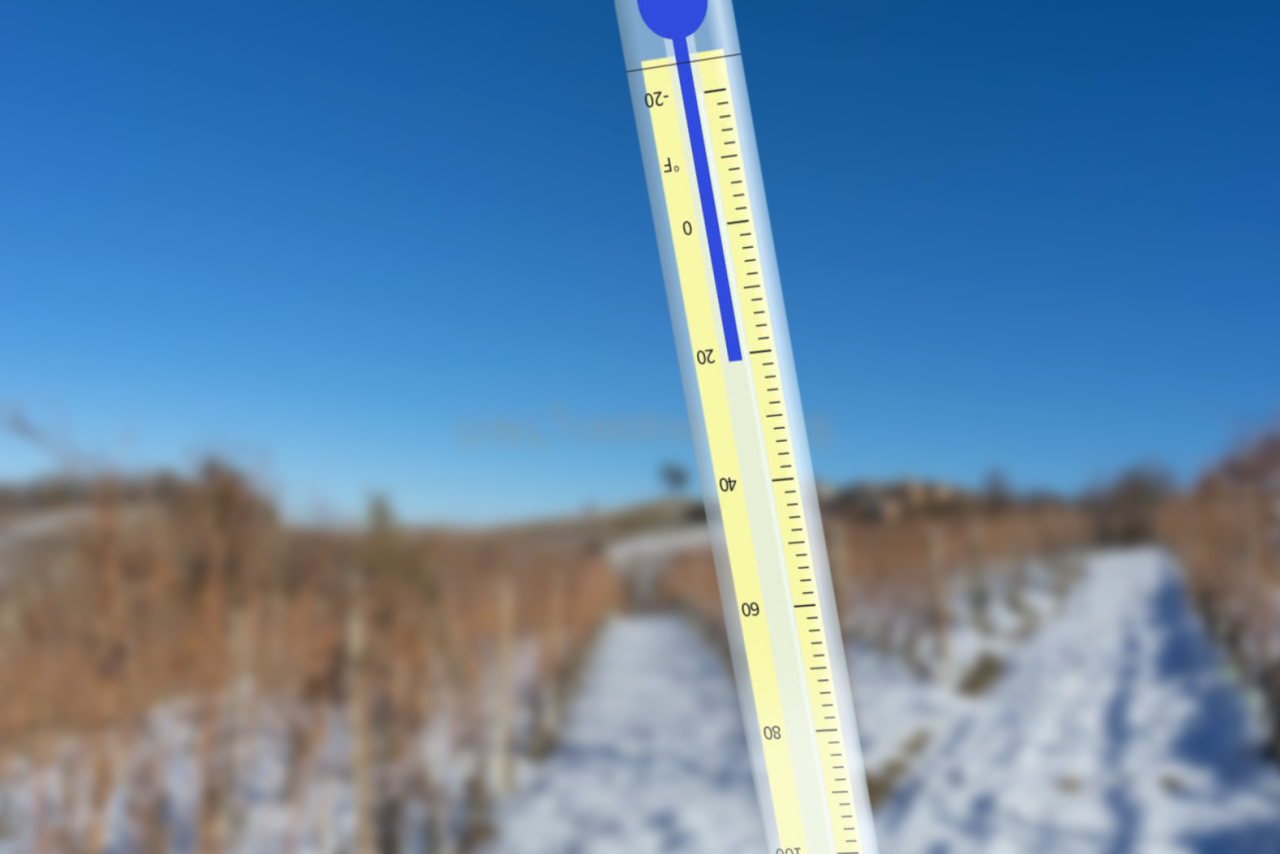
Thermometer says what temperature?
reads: 21 °F
